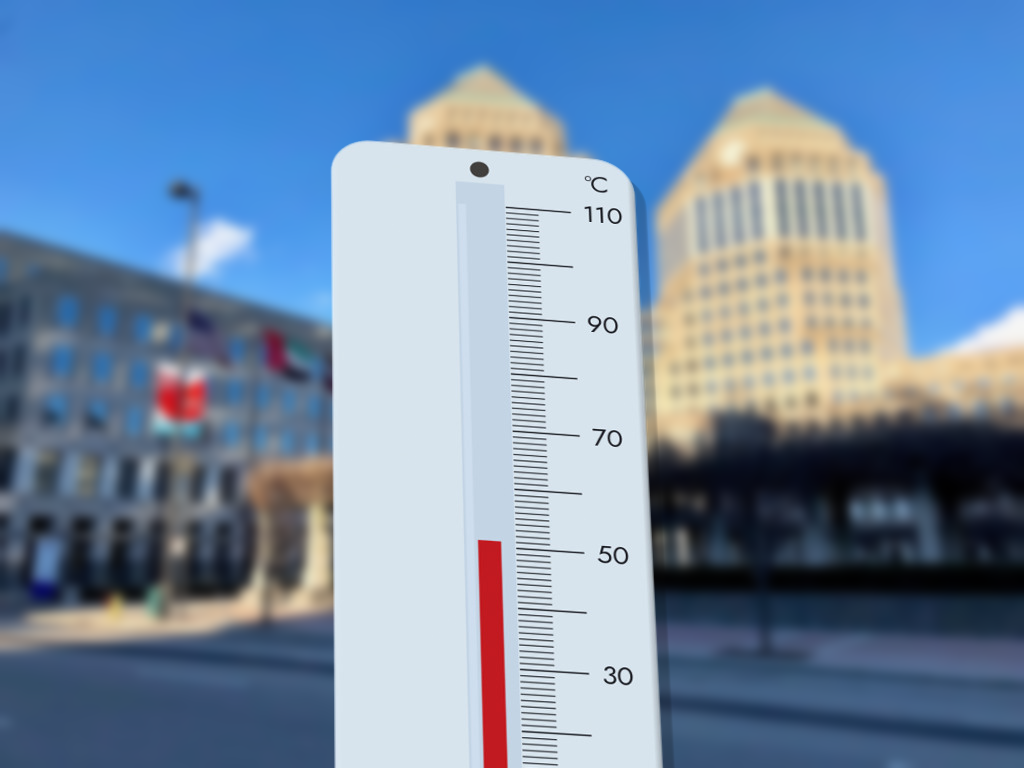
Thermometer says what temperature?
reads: 51 °C
